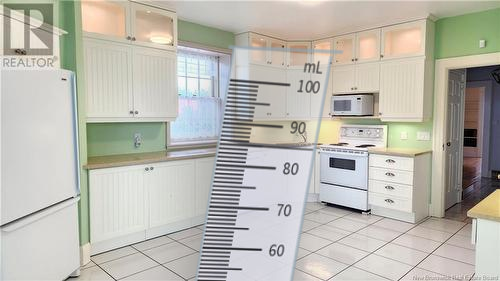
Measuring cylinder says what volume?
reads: 85 mL
